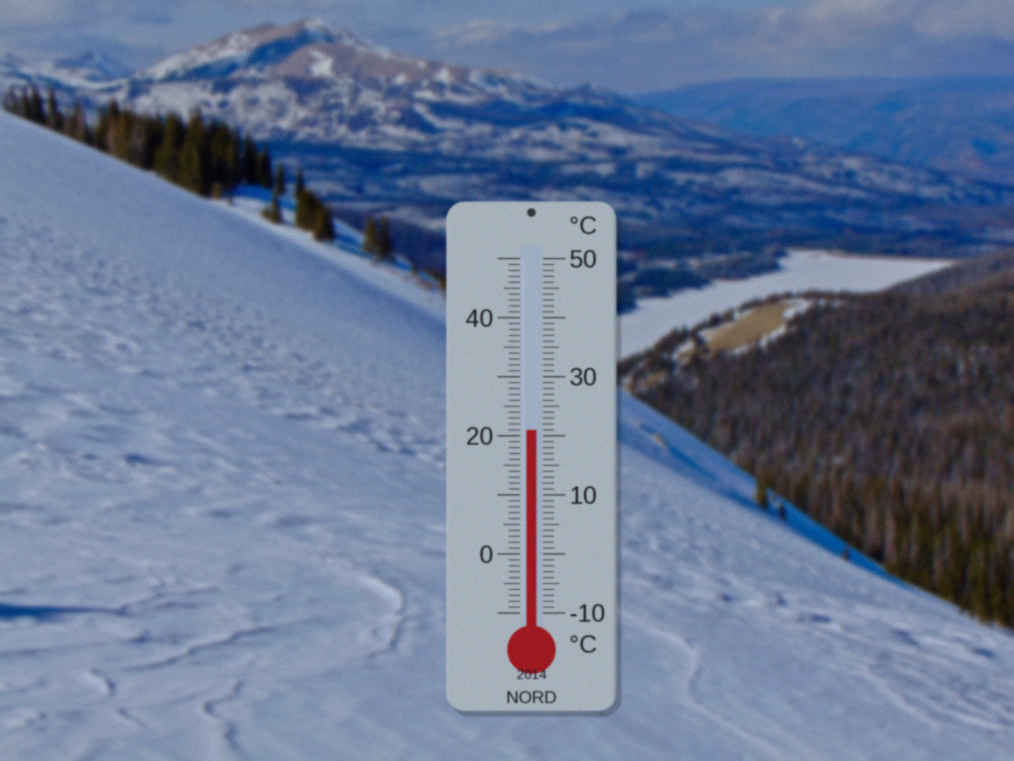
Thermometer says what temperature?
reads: 21 °C
